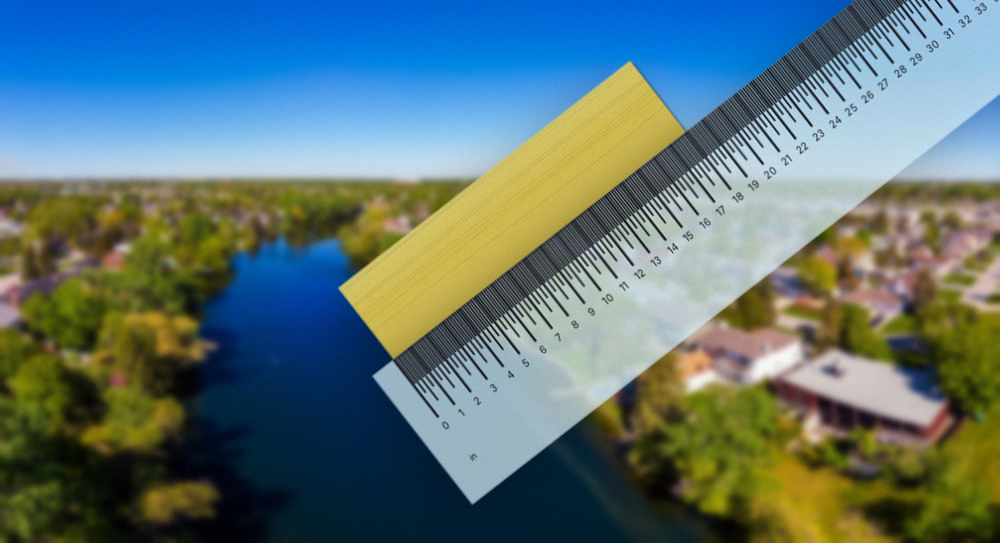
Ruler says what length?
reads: 18 in
